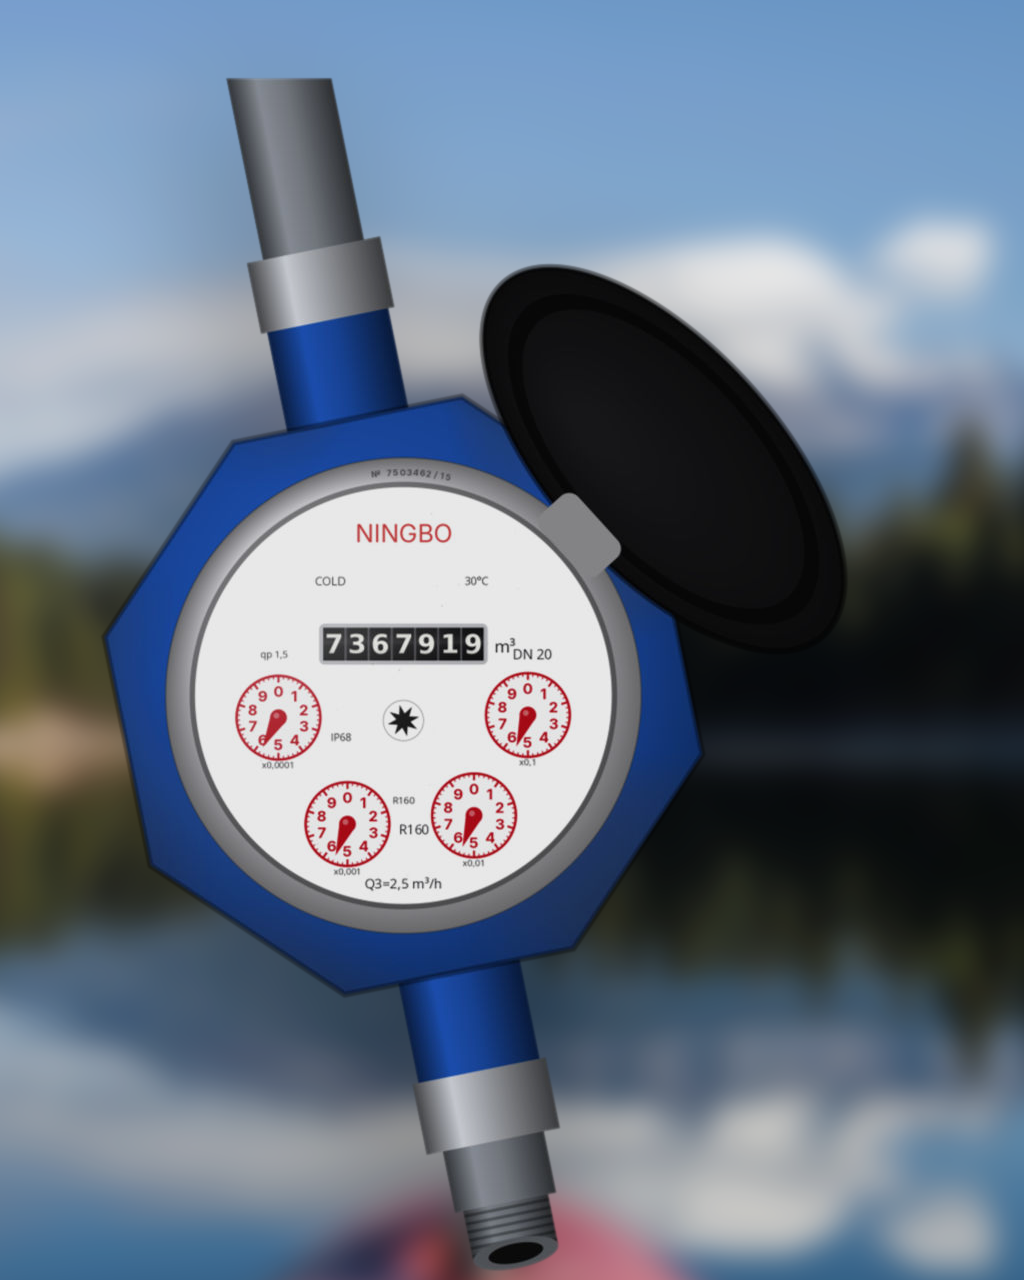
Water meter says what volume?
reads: 7367919.5555 m³
